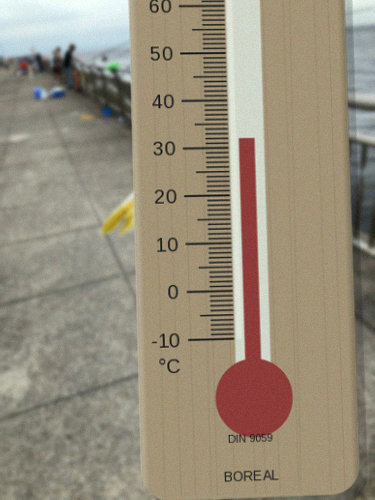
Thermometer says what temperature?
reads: 32 °C
